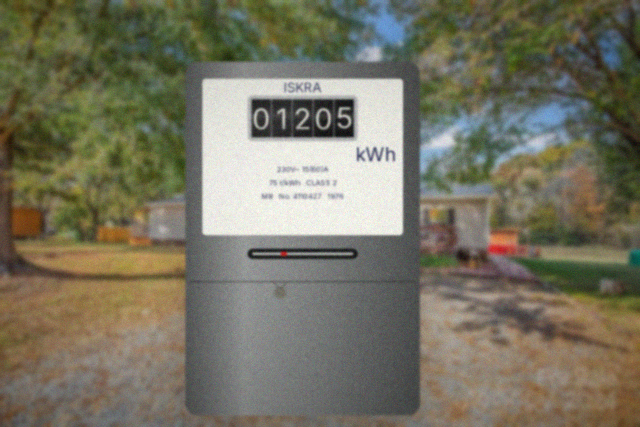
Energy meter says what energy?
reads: 1205 kWh
